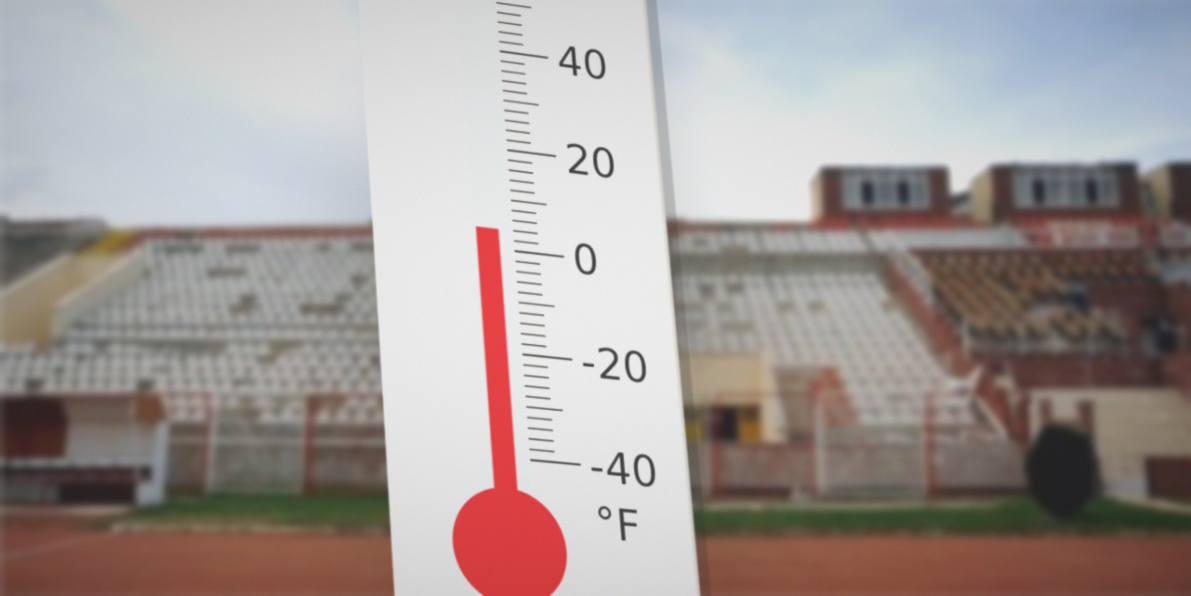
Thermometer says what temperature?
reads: 4 °F
